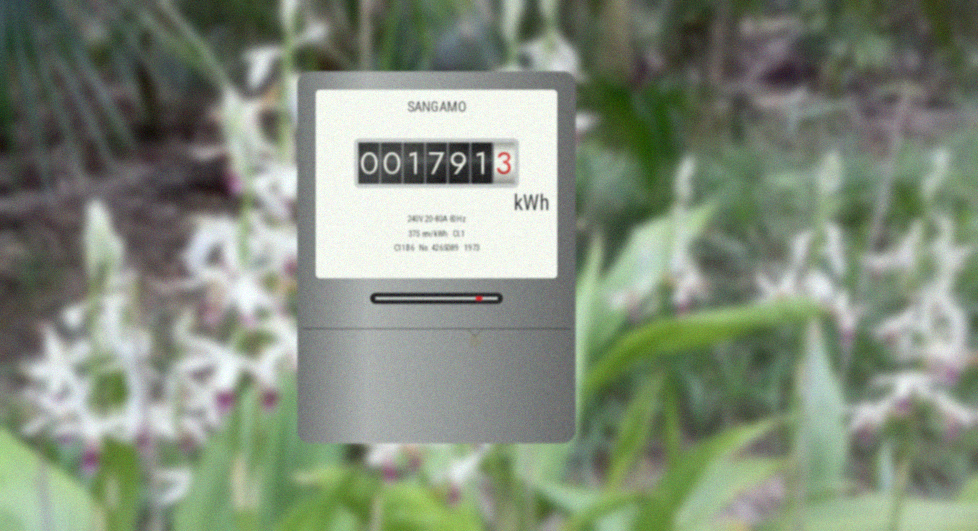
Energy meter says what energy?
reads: 1791.3 kWh
